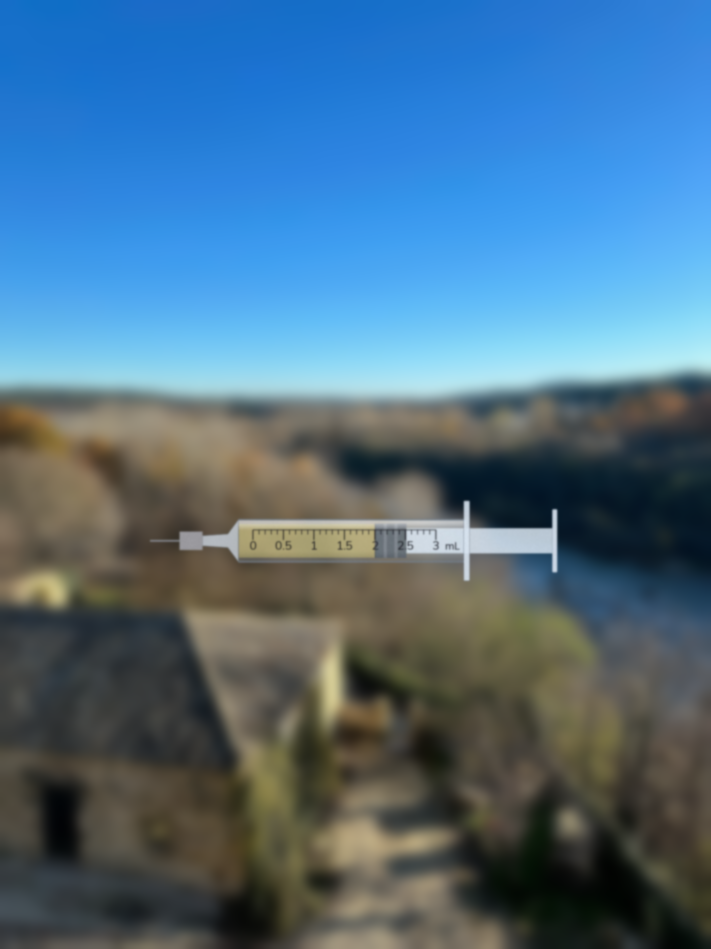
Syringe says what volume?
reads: 2 mL
